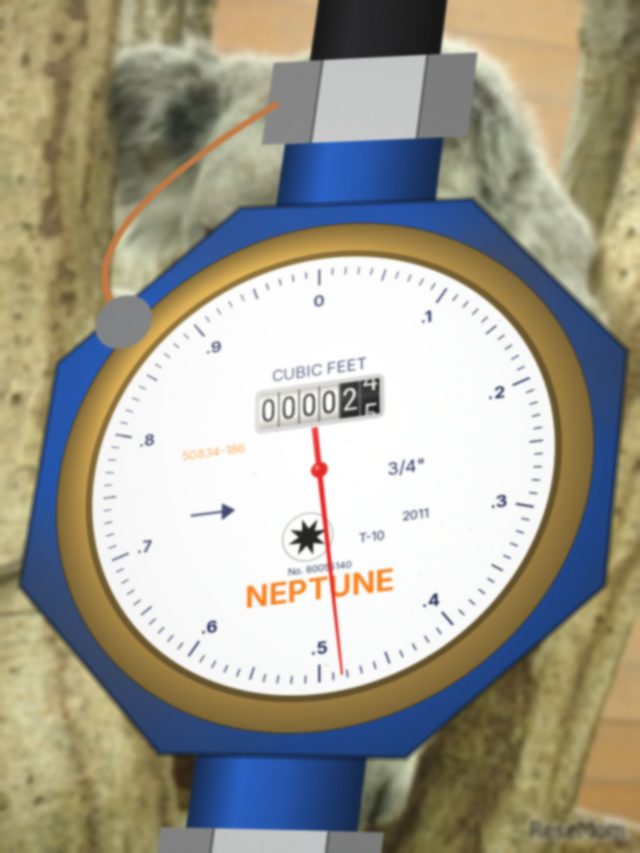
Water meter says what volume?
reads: 24.48 ft³
